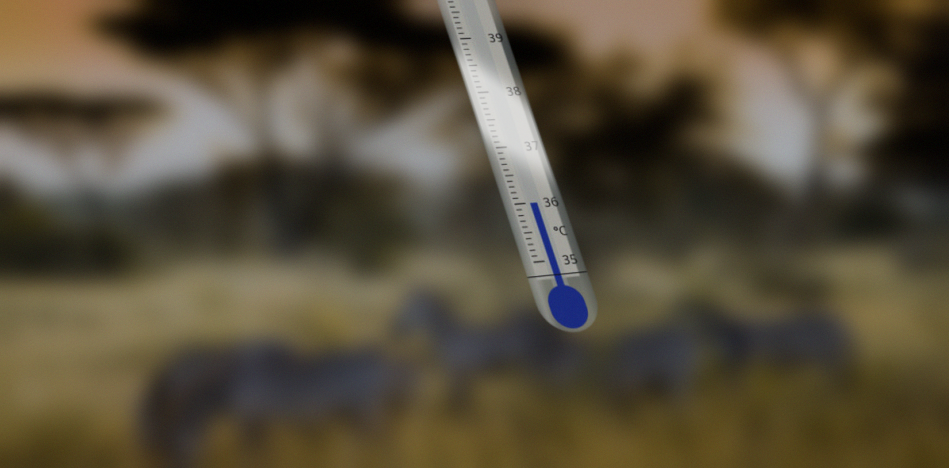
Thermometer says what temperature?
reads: 36 °C
